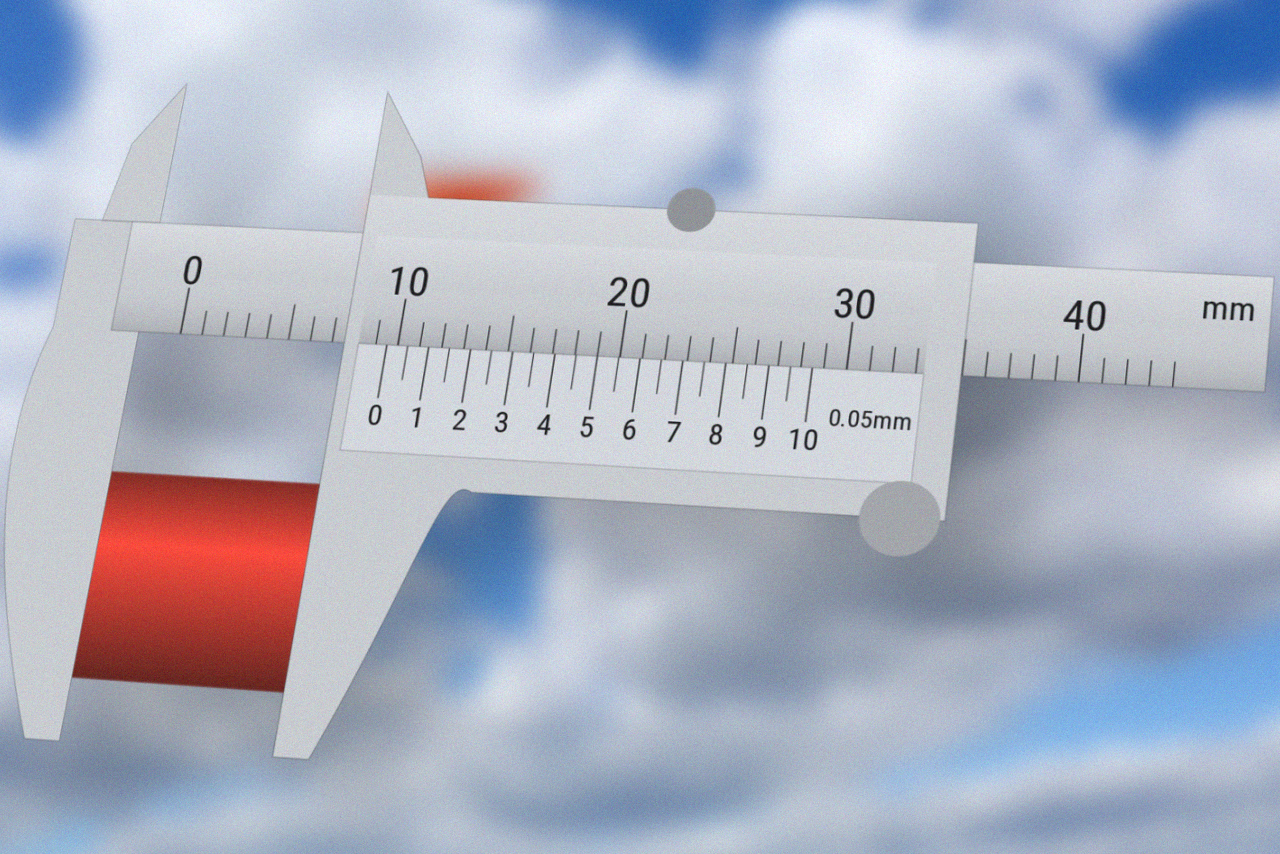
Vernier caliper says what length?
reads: 9.5 mm
